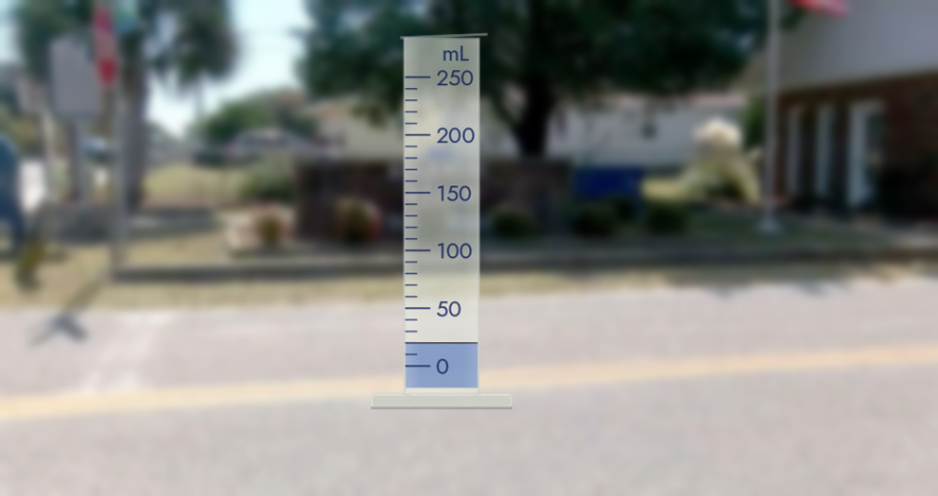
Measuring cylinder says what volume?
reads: 20 mL
